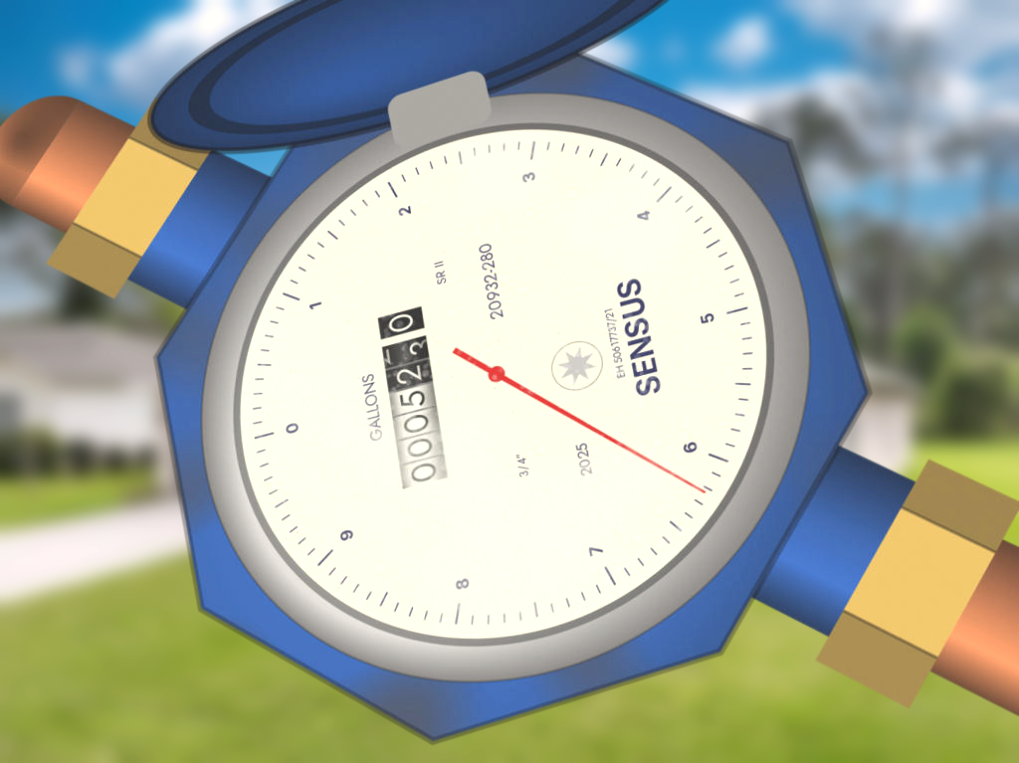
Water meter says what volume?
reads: 5226.2 gal
